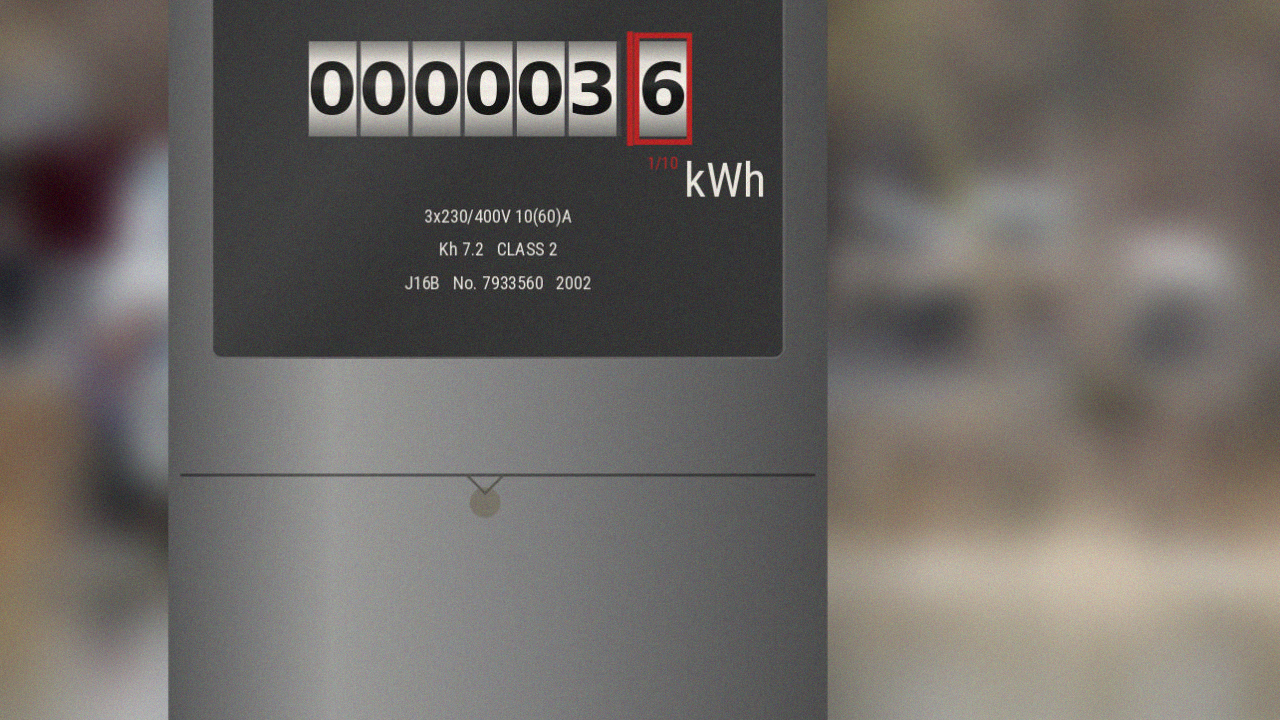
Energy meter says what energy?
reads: 3.6 kWh
